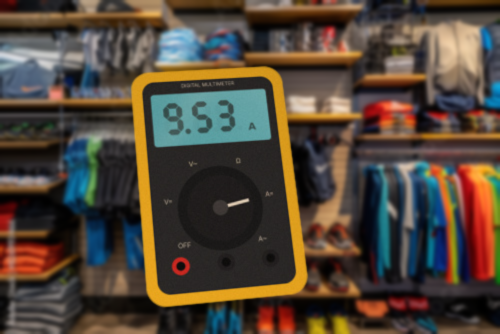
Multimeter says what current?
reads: 9.53 A
